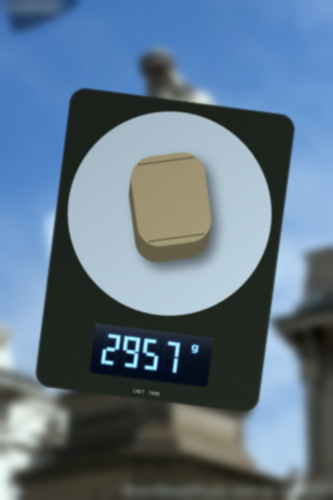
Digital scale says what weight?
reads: 2957 g
